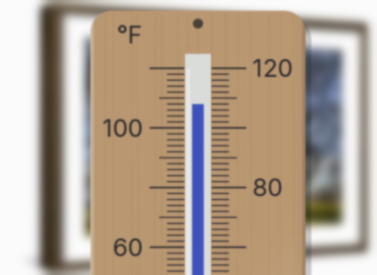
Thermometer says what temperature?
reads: 108 °F
